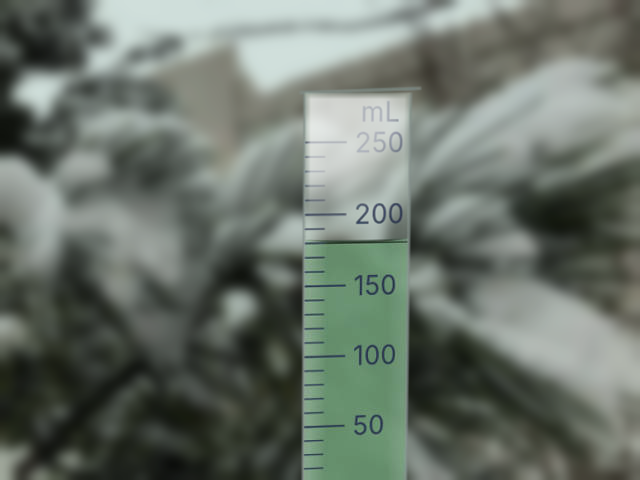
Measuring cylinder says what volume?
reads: 180 mL
